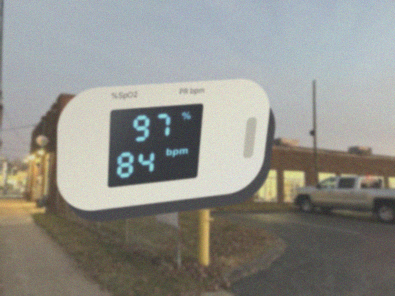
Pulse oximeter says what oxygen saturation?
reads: 97 %
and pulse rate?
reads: 84 bpm
